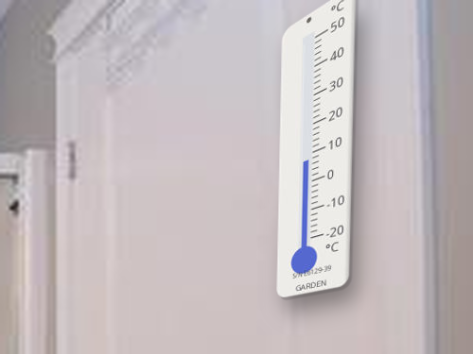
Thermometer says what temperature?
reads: 8 °C
